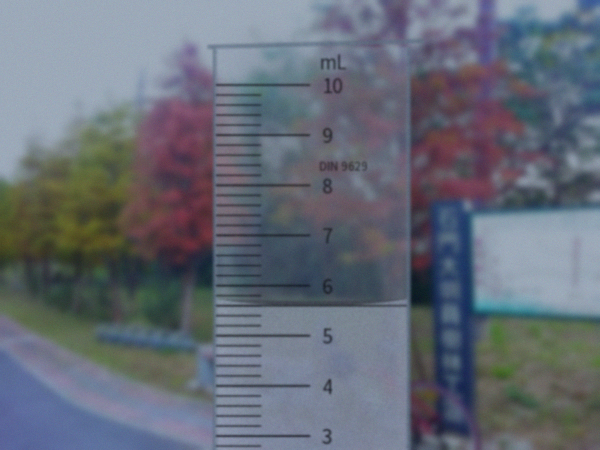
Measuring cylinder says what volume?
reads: 5.6 mL
